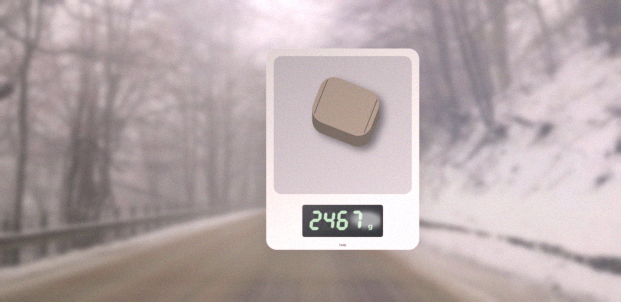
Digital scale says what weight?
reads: 2467 g
